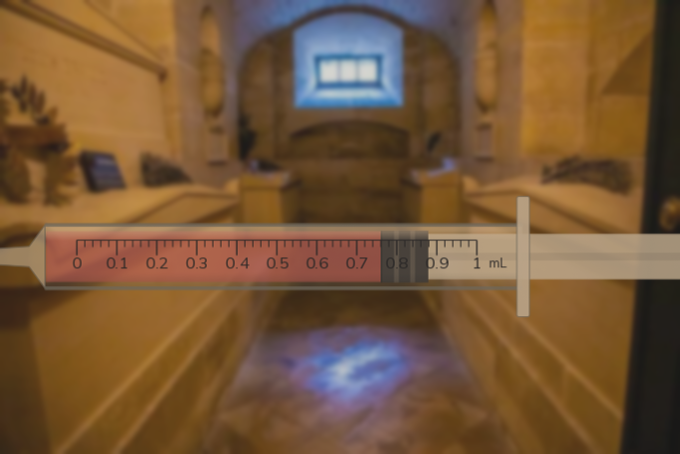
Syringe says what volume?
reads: 0.76 mL
